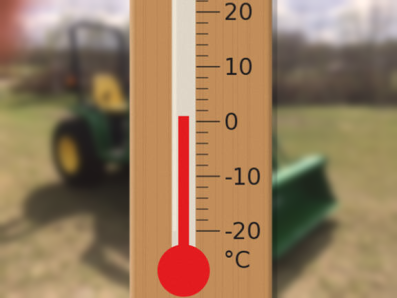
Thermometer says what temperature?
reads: 1 °C
